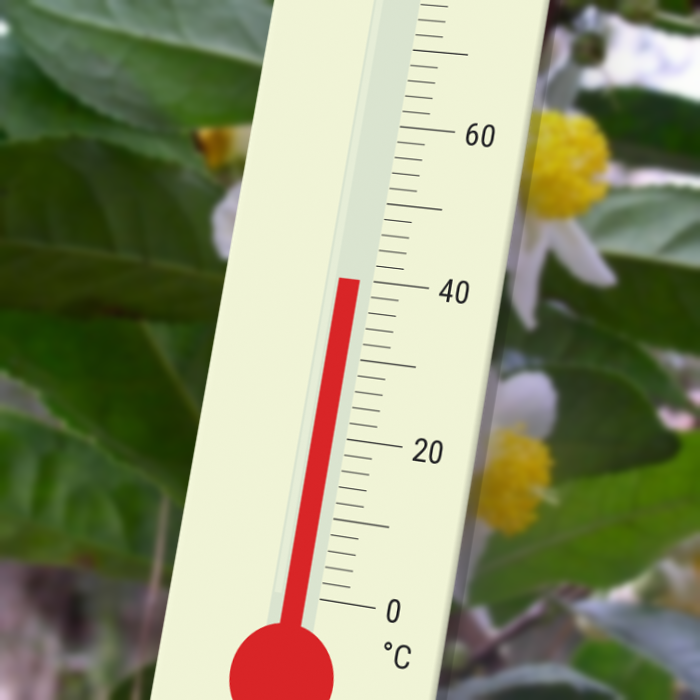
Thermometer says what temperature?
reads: 40 °C
